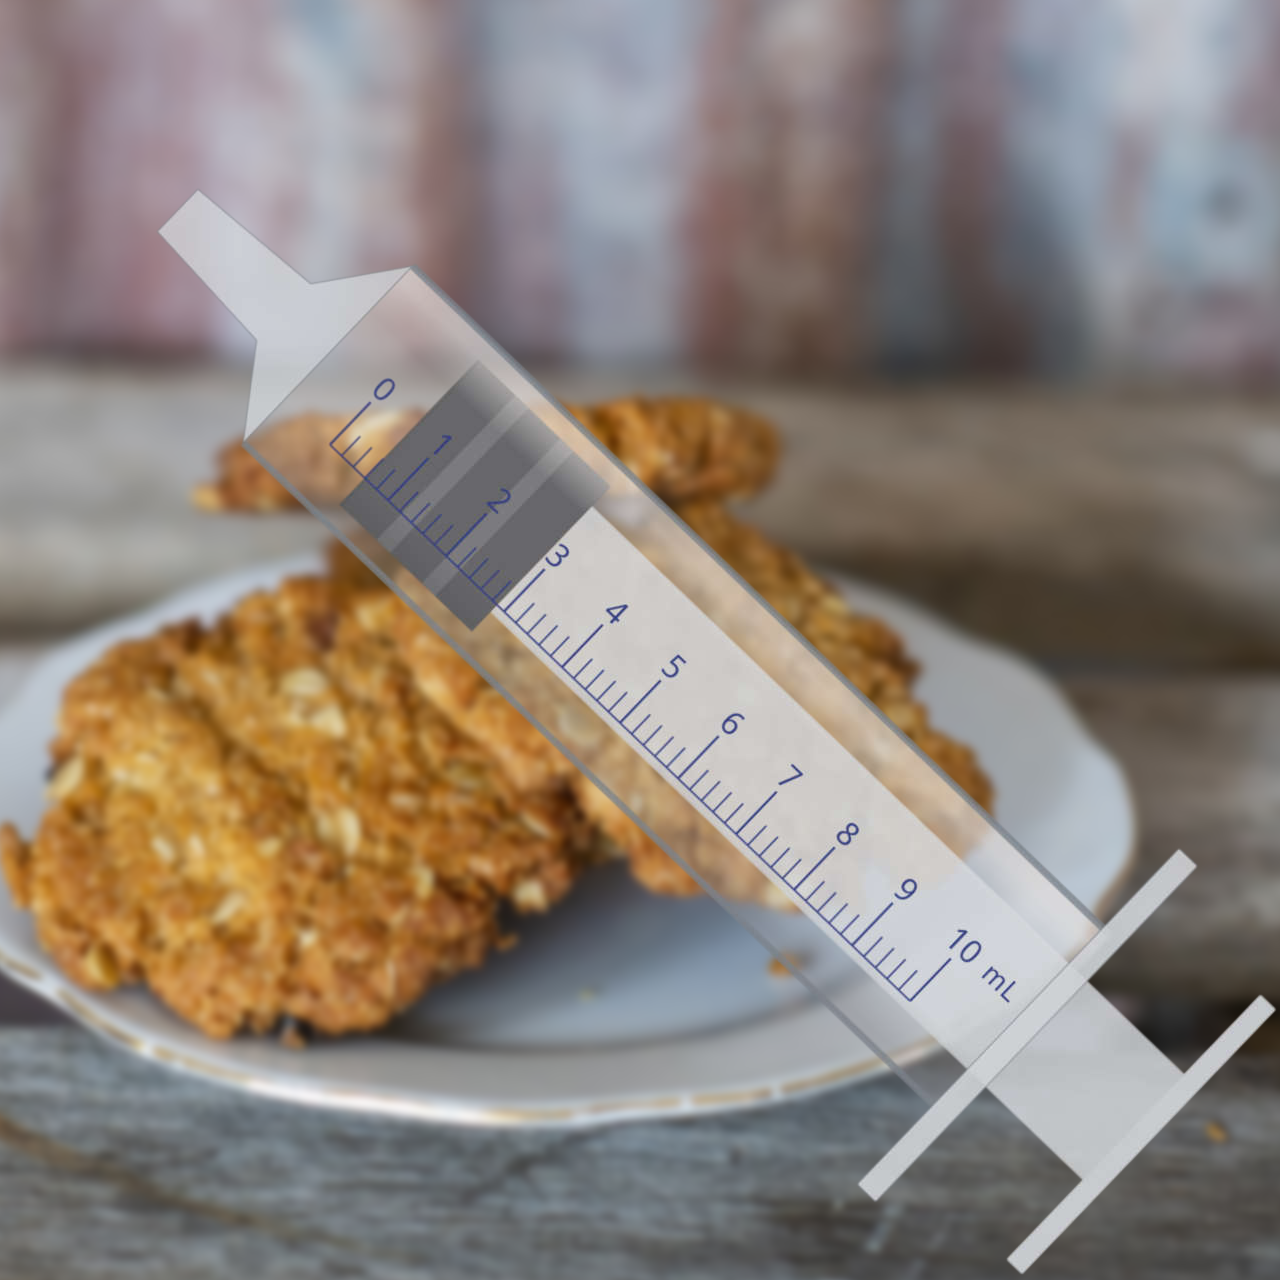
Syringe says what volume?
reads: 0.6 mL
